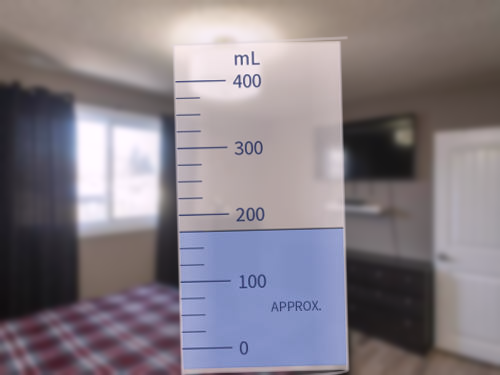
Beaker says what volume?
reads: 175 mL
